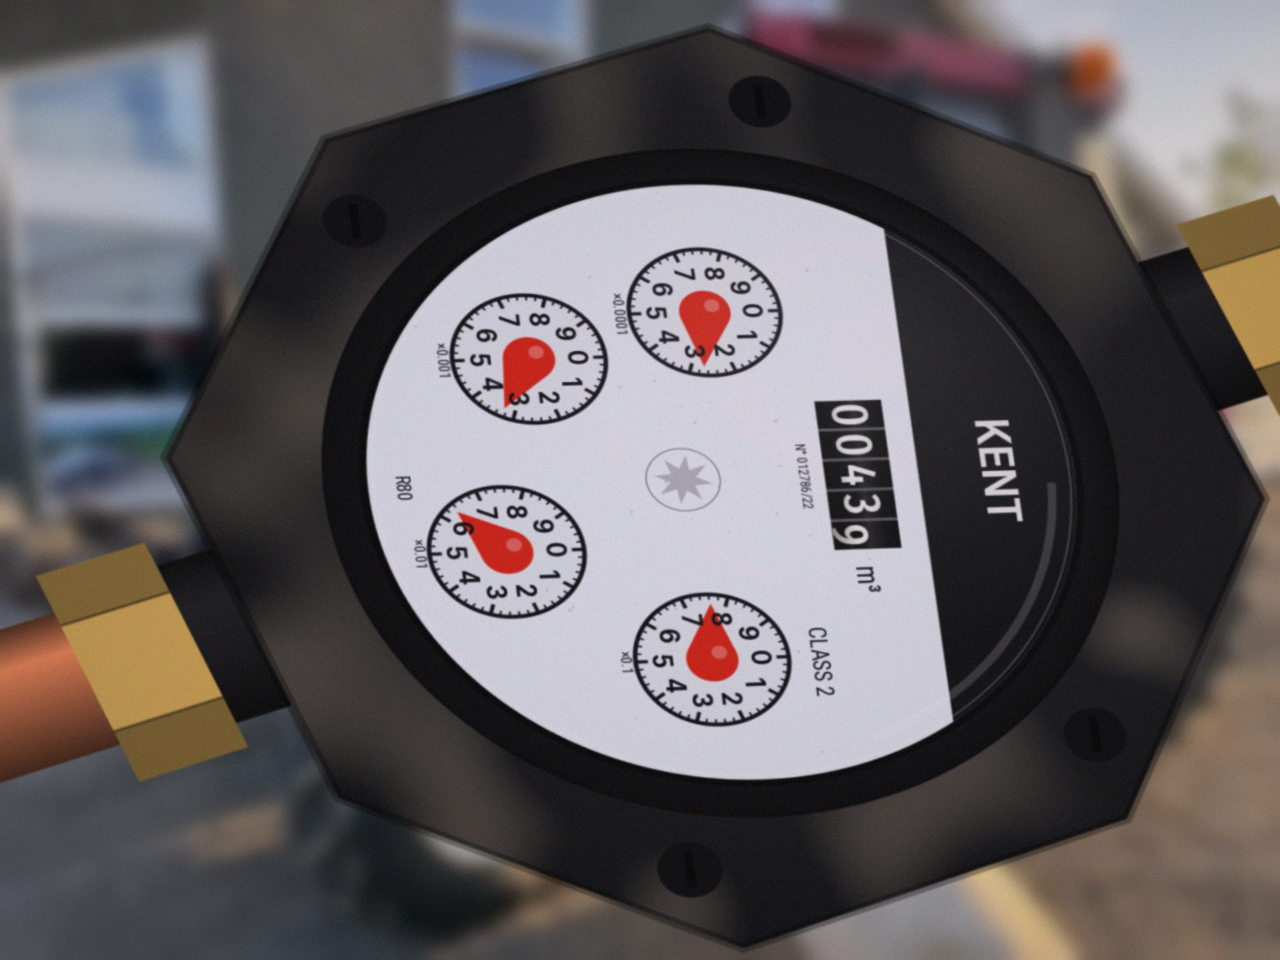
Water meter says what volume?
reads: 438.7632 m³
